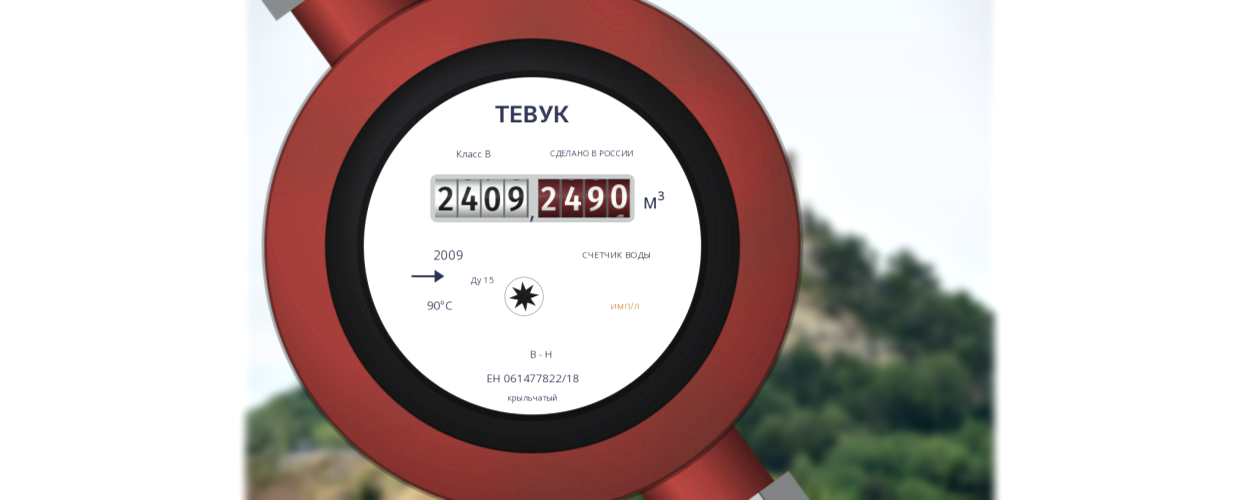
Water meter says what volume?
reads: 2409.2490 m³
